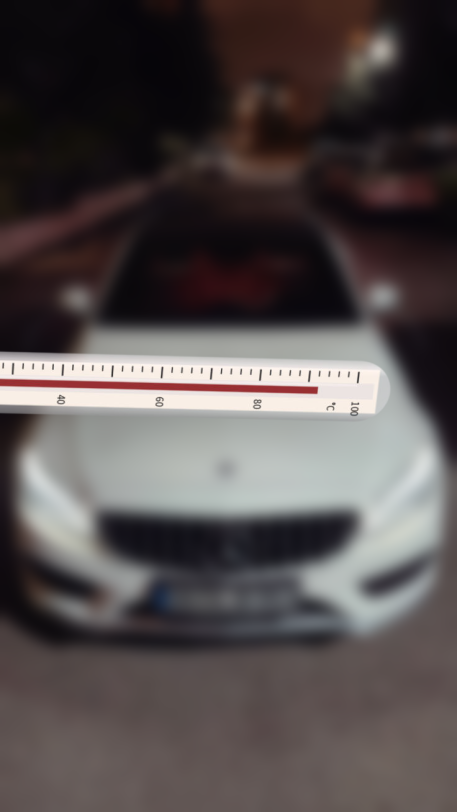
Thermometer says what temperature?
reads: 92 °C
